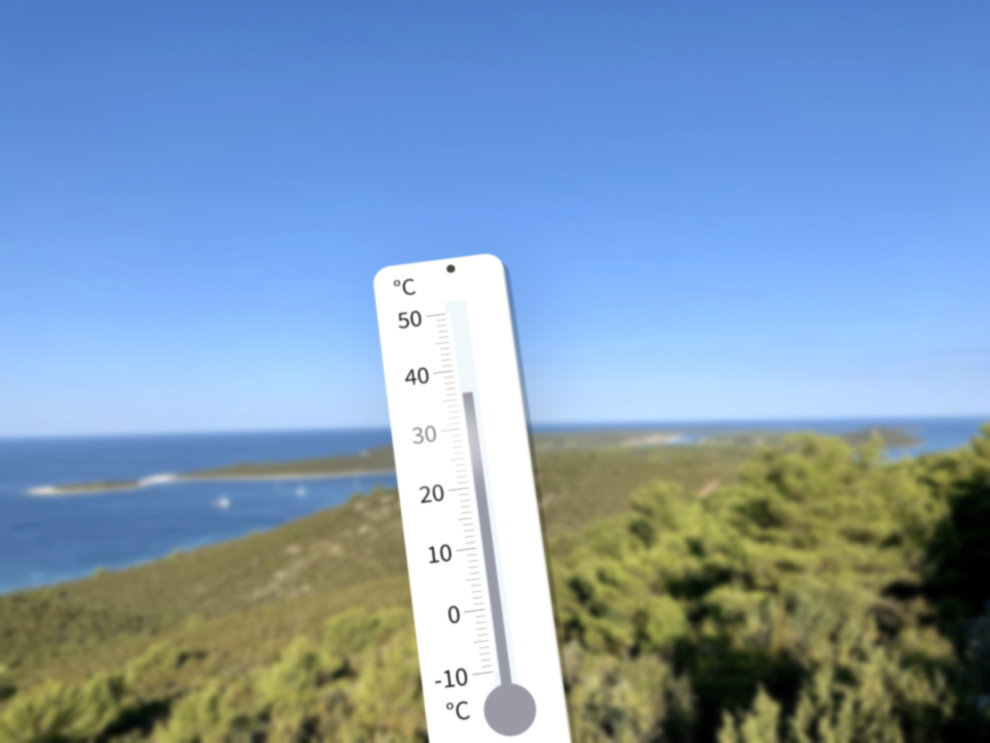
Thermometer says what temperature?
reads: 36 °C
